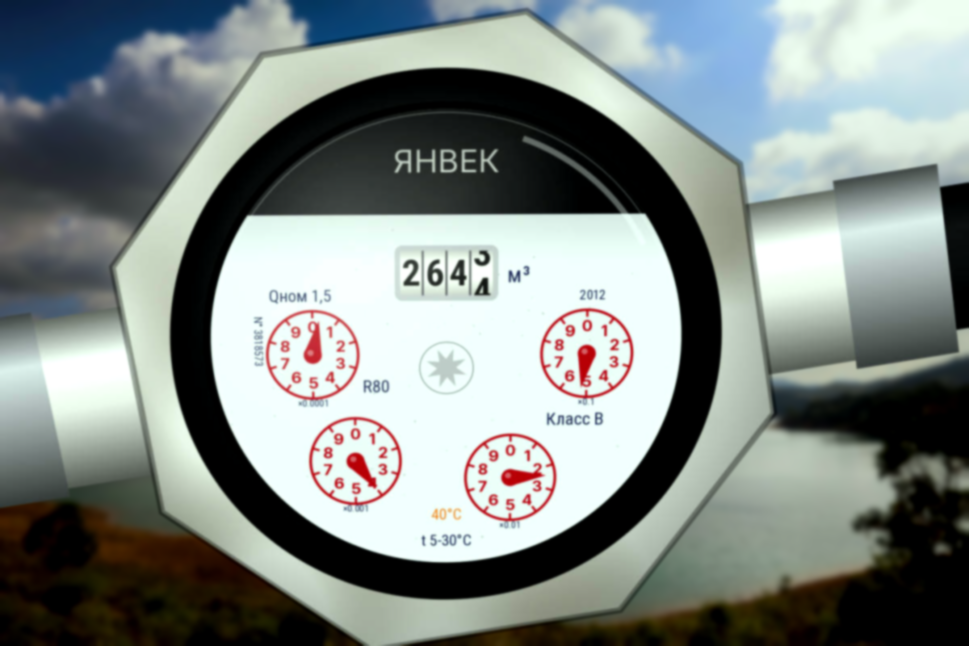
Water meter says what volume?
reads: 2643.5240 m³
